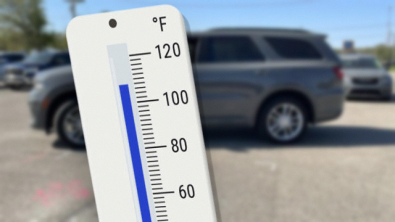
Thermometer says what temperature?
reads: 108 °F
